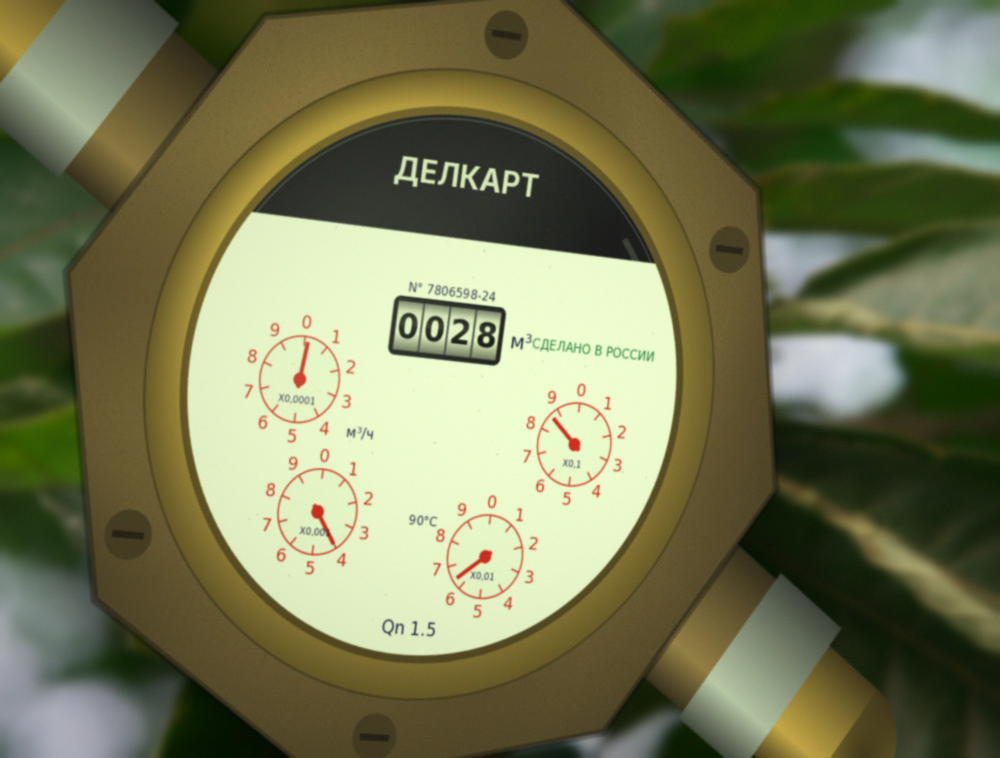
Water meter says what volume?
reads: 28.8640 m³
